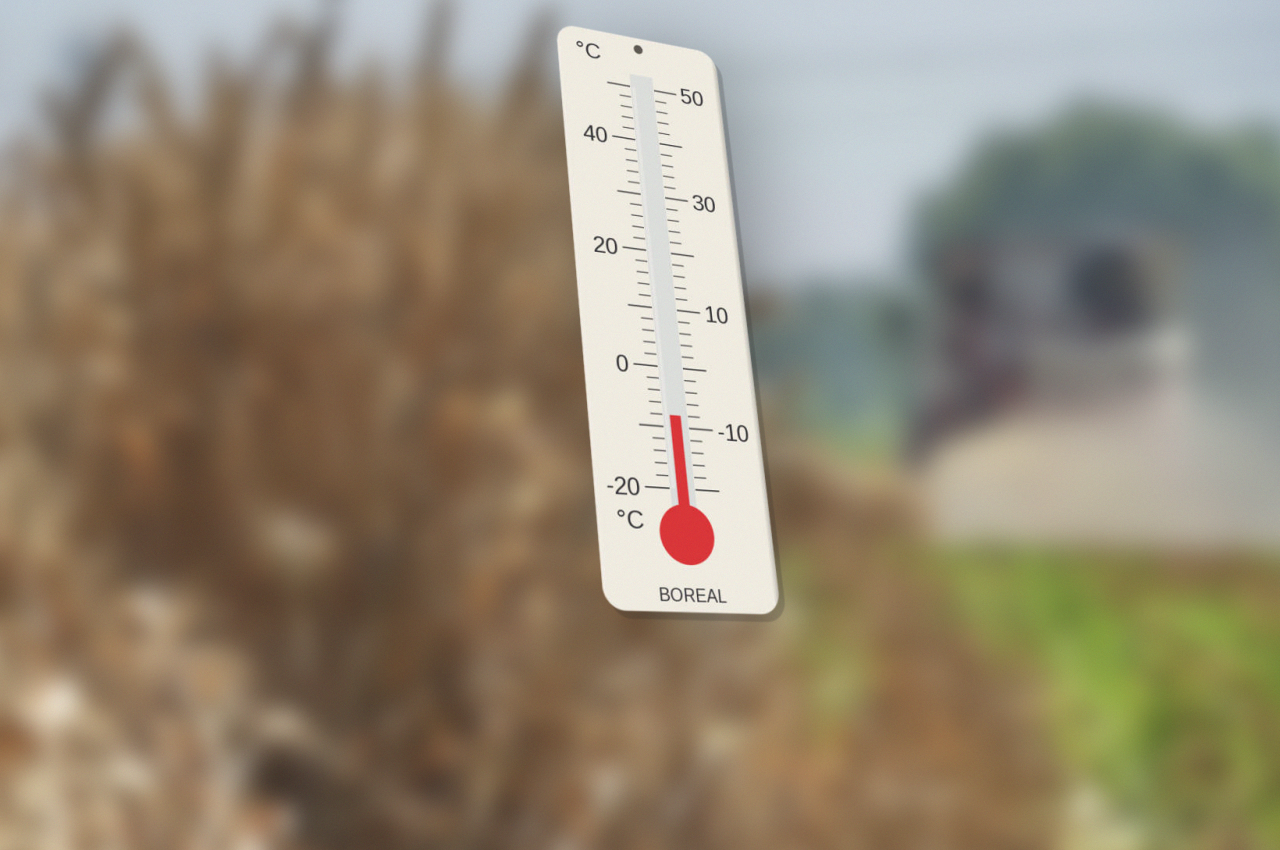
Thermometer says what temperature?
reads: -8 °C
